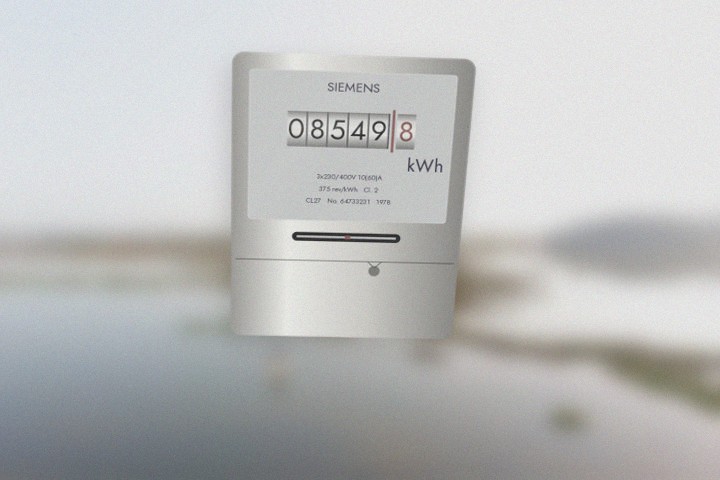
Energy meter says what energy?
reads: 8549.8 kWh
